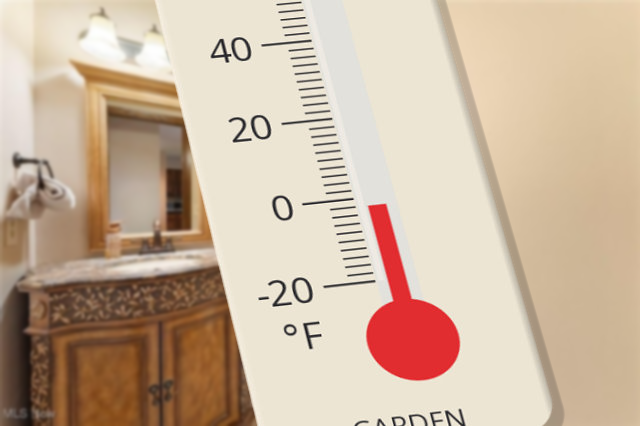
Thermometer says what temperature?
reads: -2 °F
